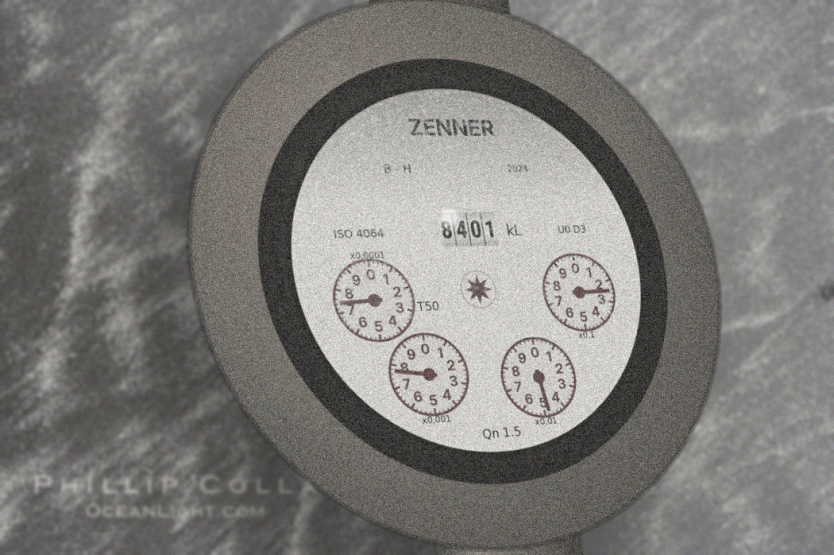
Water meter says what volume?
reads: 8401.2477 kL
